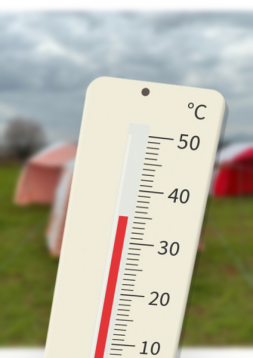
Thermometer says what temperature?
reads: 35 °C
